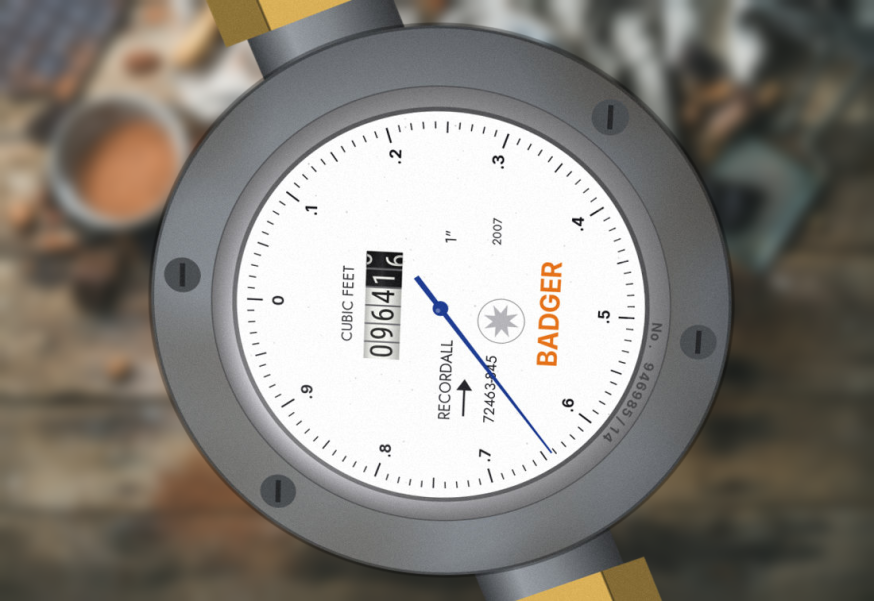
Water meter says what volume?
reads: 96415.64 ft³
